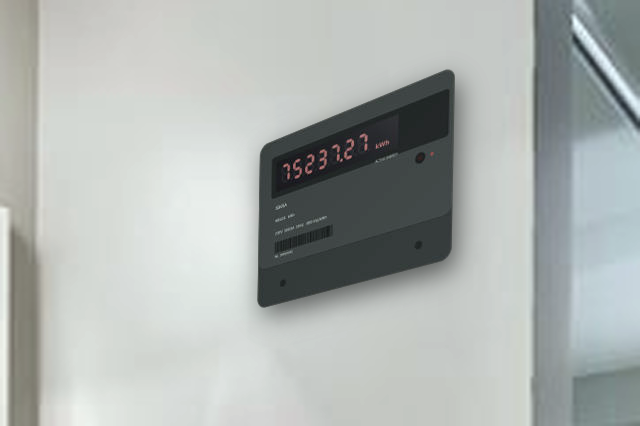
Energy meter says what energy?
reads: 75237.27 kWh
